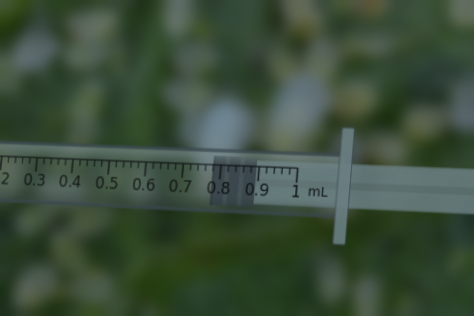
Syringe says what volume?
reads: 0.78 mL
